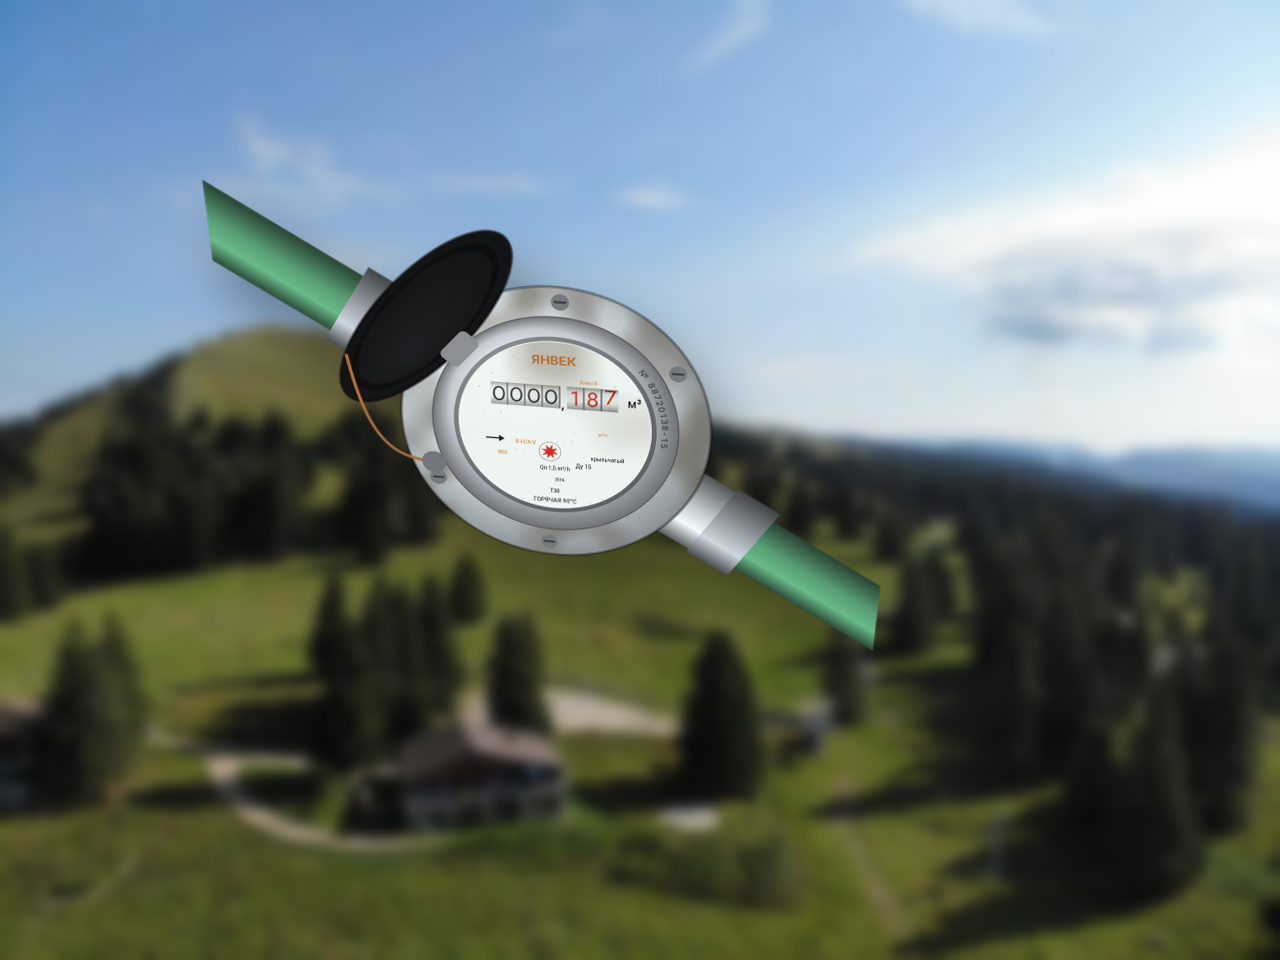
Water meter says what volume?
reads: 0.187 m³
